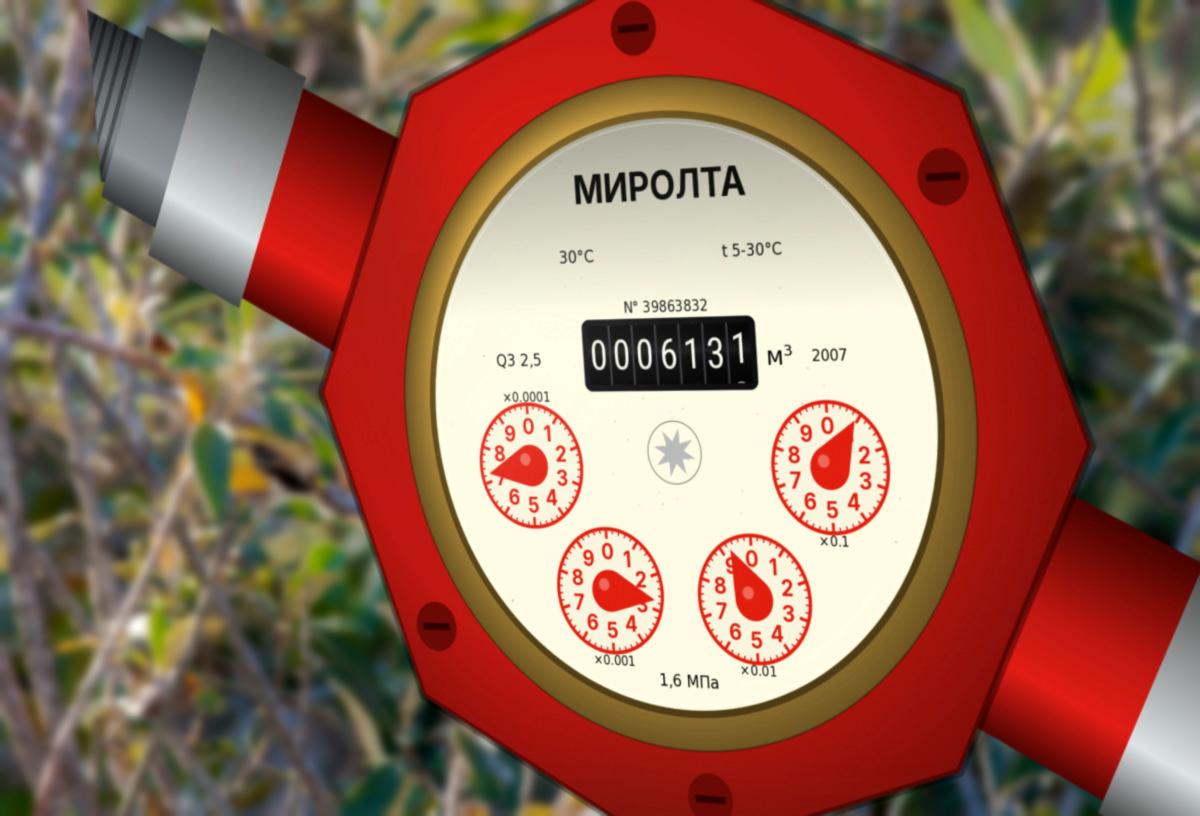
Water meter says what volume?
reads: 6131.0927 m³
